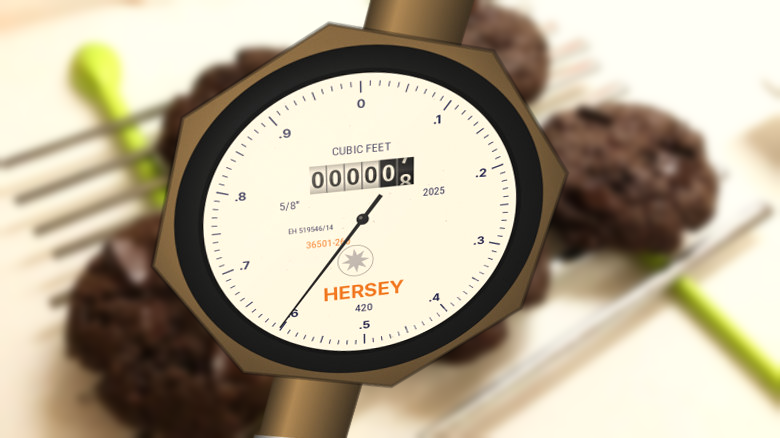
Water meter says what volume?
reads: 7.60 ft³
